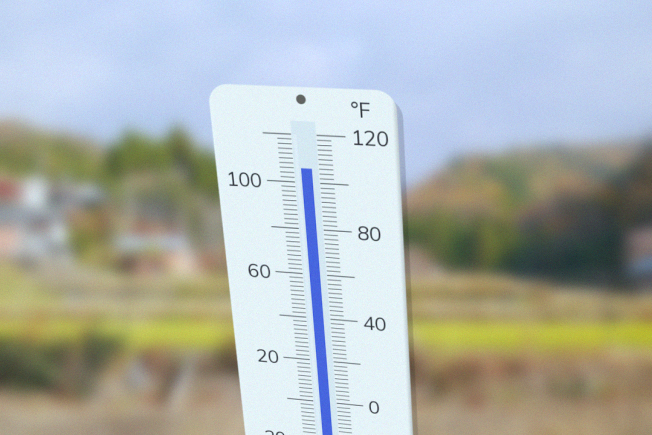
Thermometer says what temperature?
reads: 106 °F
